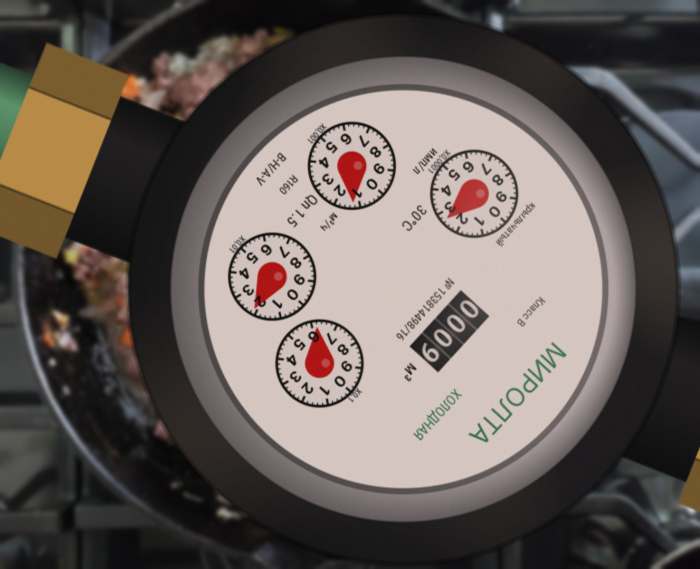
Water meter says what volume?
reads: 9.6212 m³
